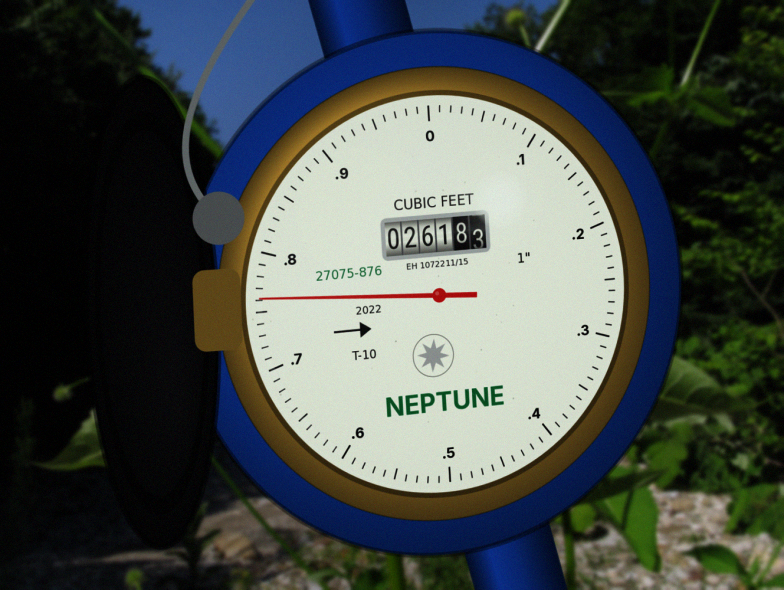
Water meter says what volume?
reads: 26182.76 ft³
